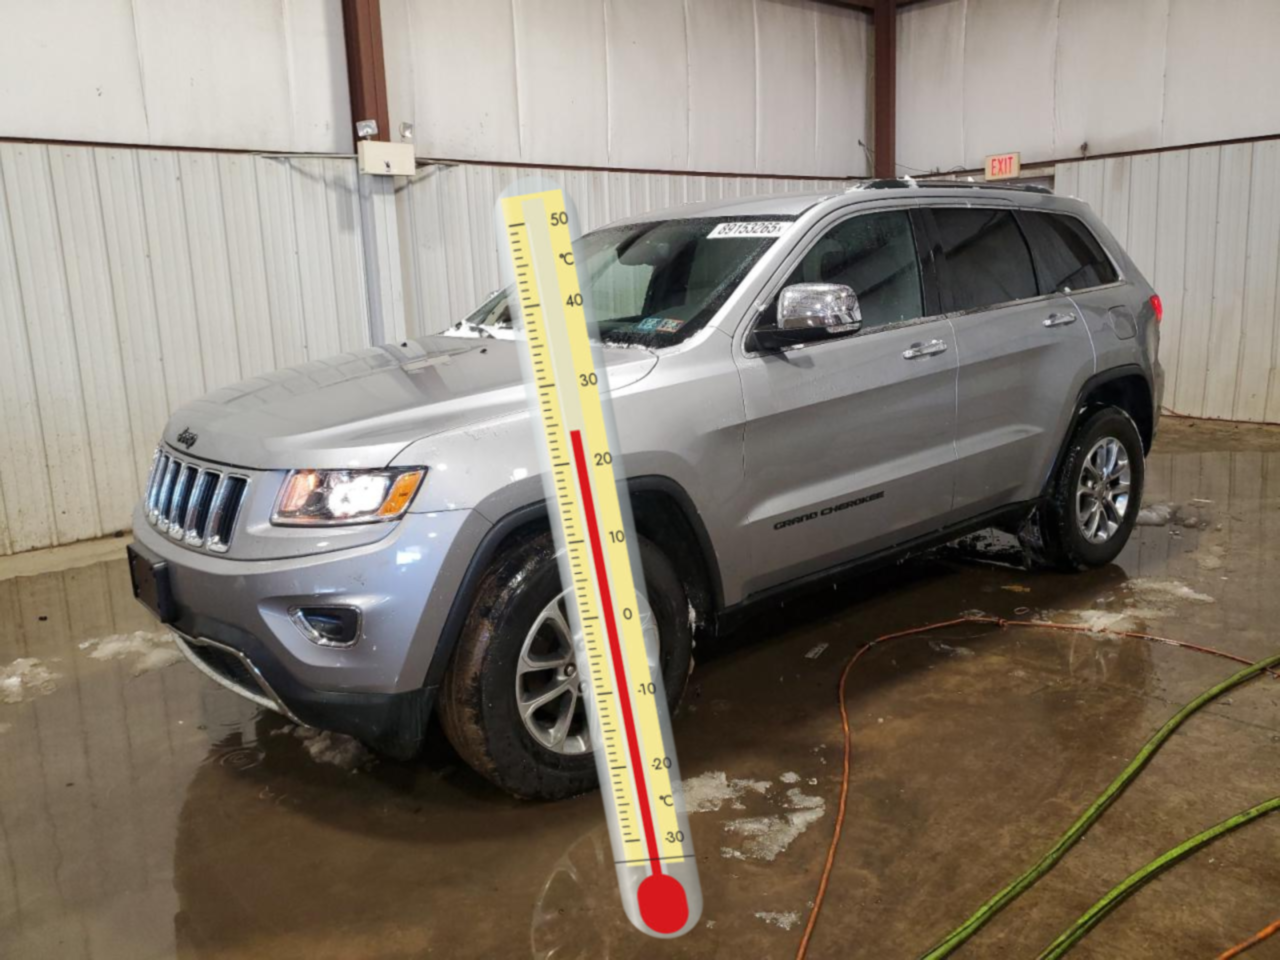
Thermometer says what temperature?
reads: 24 °C
